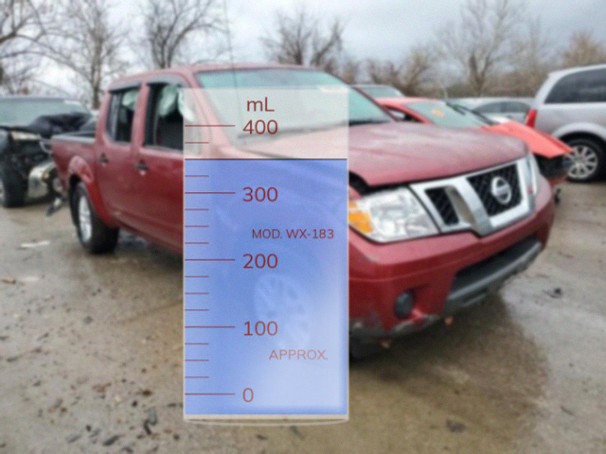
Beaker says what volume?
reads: 350 mL
